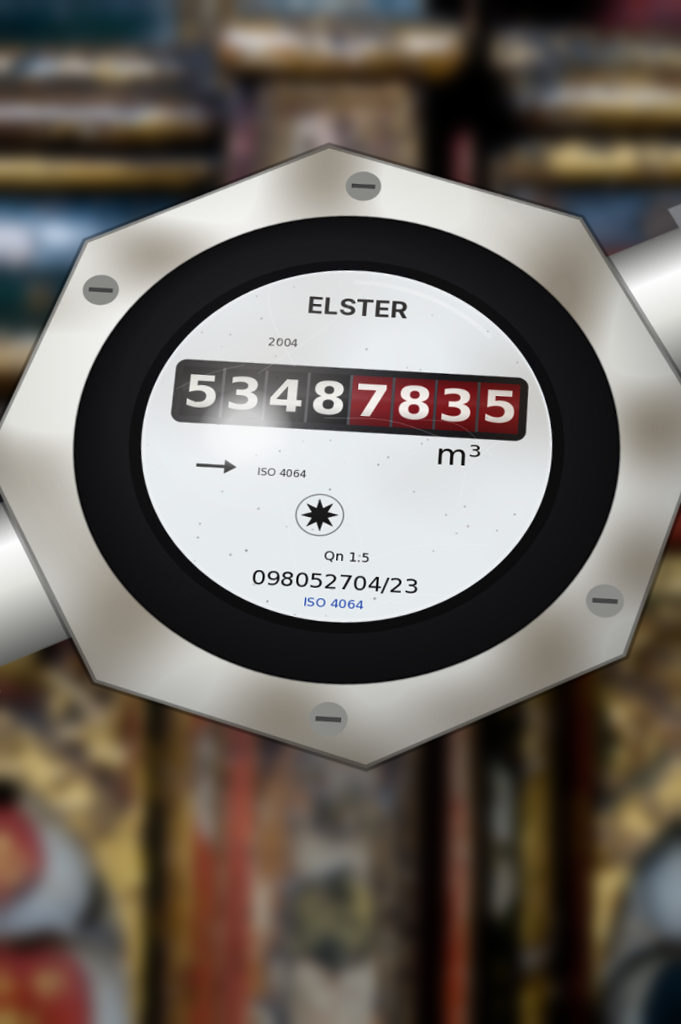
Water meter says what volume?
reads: 5348.7835 m³
